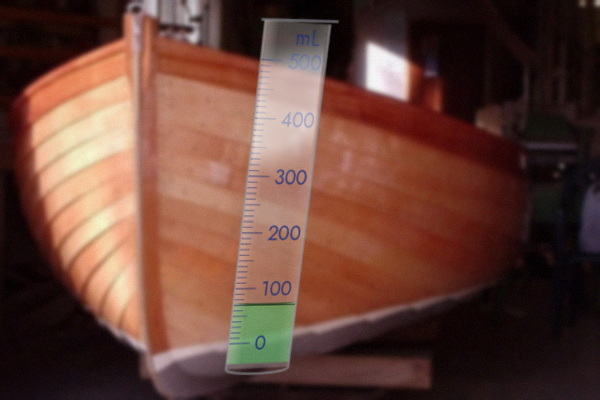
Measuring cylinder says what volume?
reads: 70 mL
